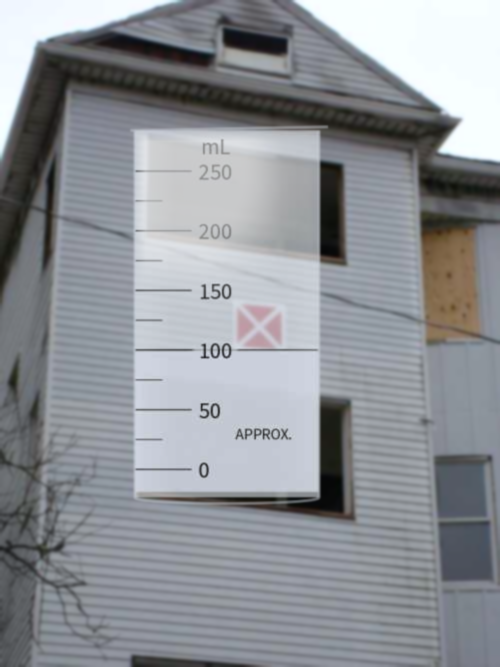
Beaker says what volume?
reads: 100 mL
